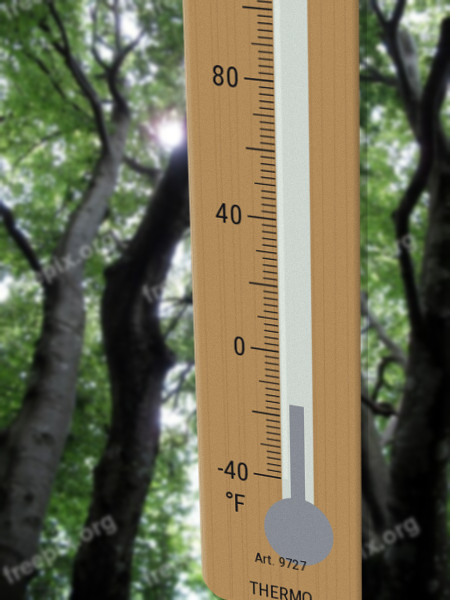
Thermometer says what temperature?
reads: -16 °F
